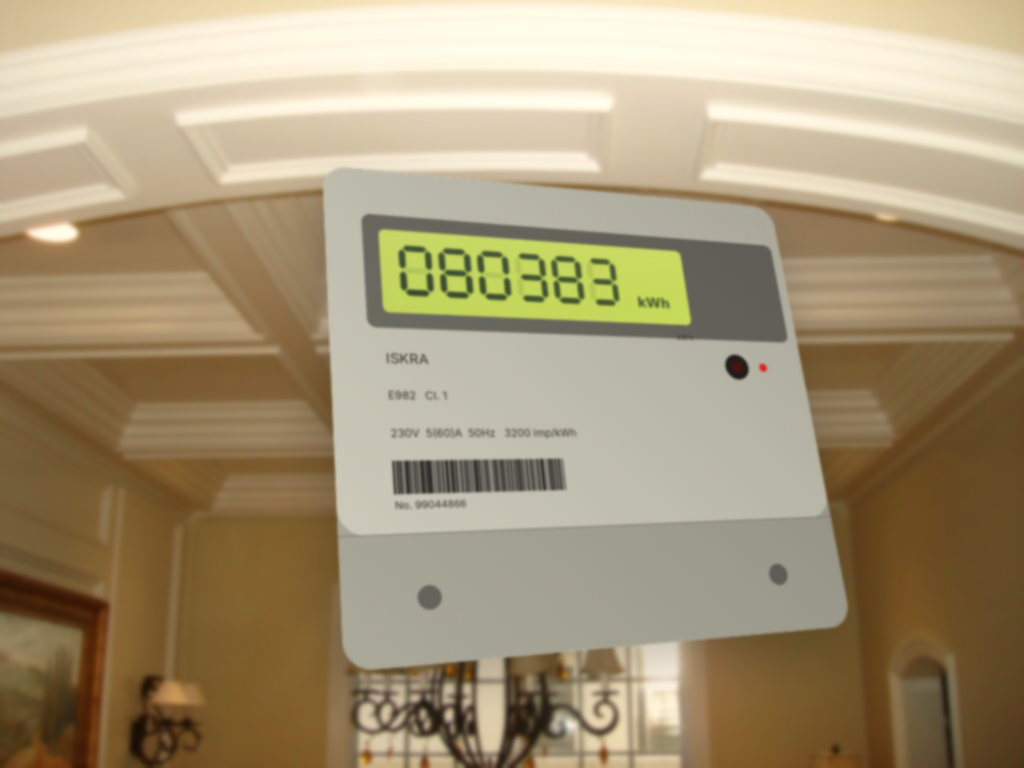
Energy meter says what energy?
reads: 80383 kWh
